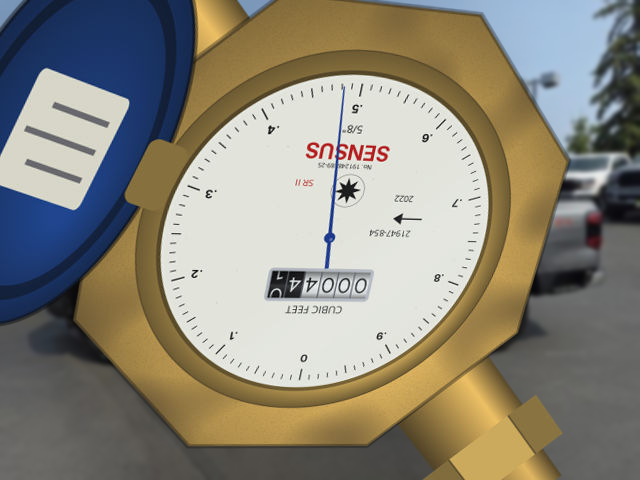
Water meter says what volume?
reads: 440.48 ft³
